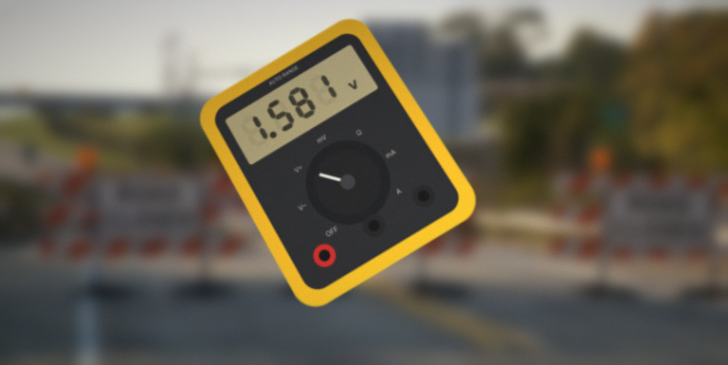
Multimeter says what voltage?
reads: 1.581 V
